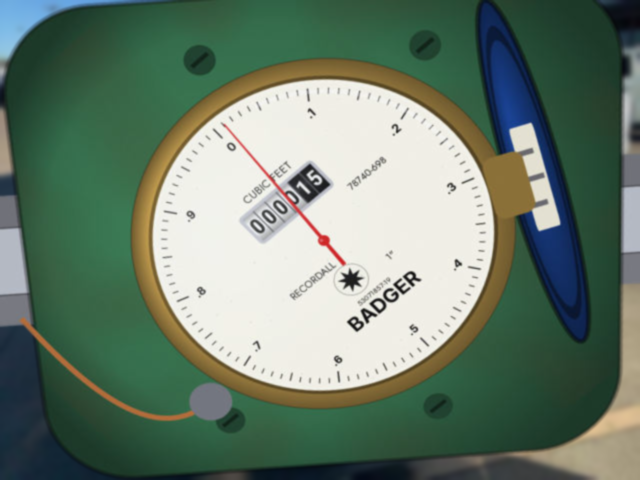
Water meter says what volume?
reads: 15.01 ft³
